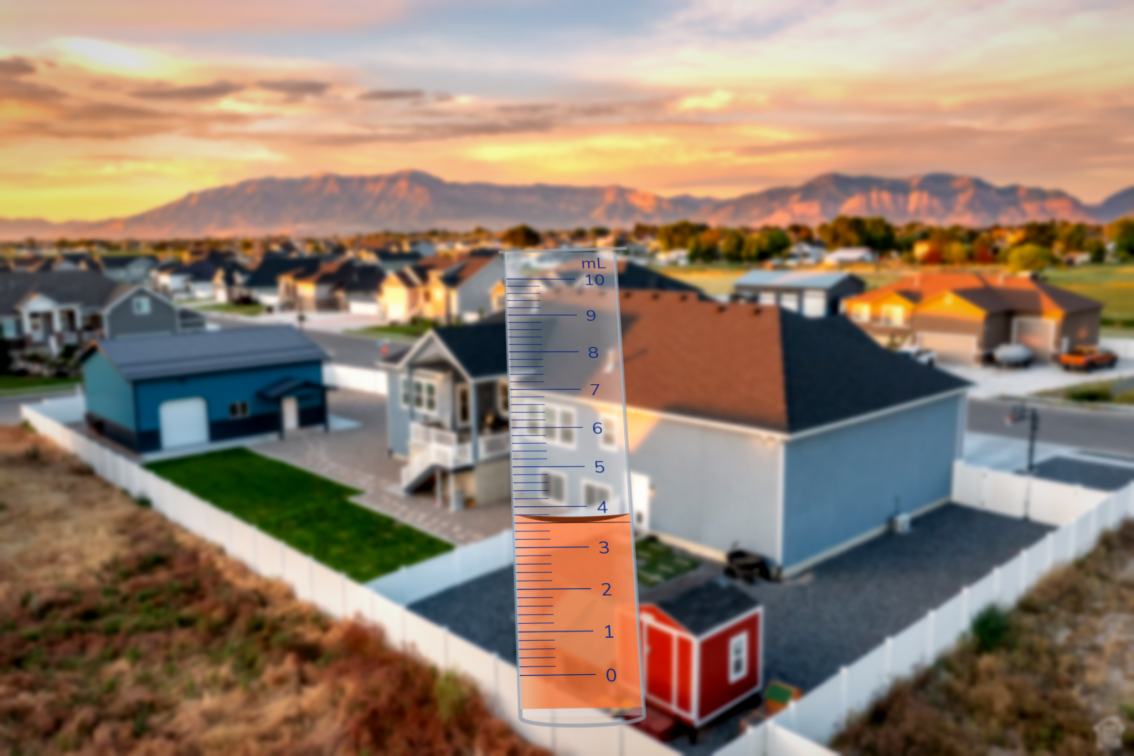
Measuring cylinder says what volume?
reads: 3.6 mL
